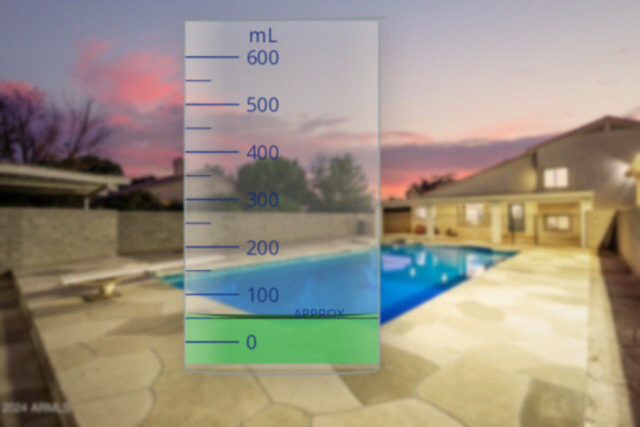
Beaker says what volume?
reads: 50 mL
